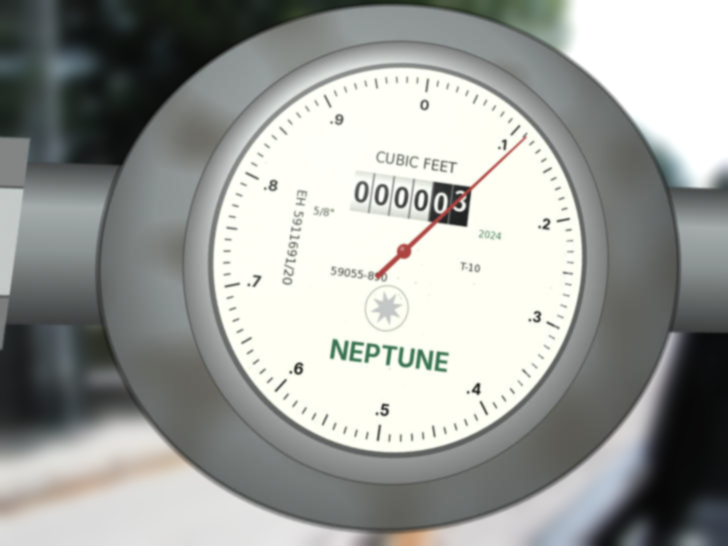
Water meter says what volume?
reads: 3.11 ft³
